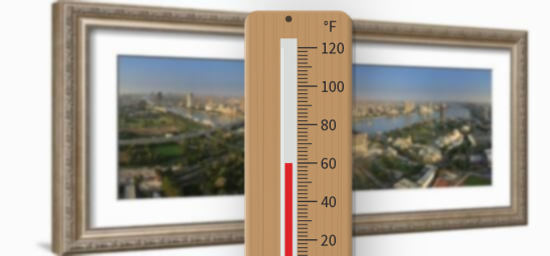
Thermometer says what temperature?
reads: 60 °F
